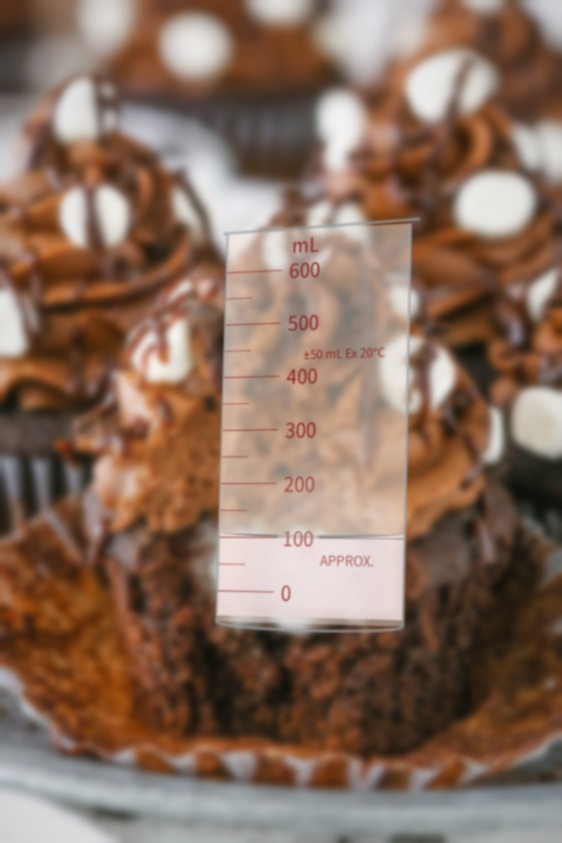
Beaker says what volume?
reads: 100 mL
